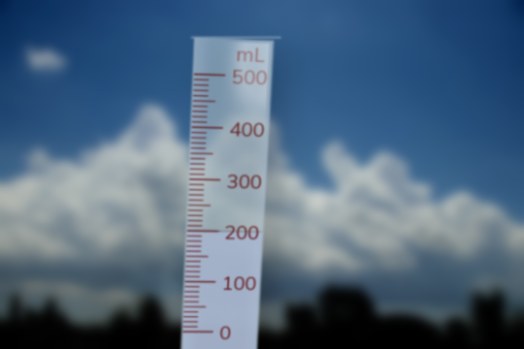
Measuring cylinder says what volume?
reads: 200 mL
